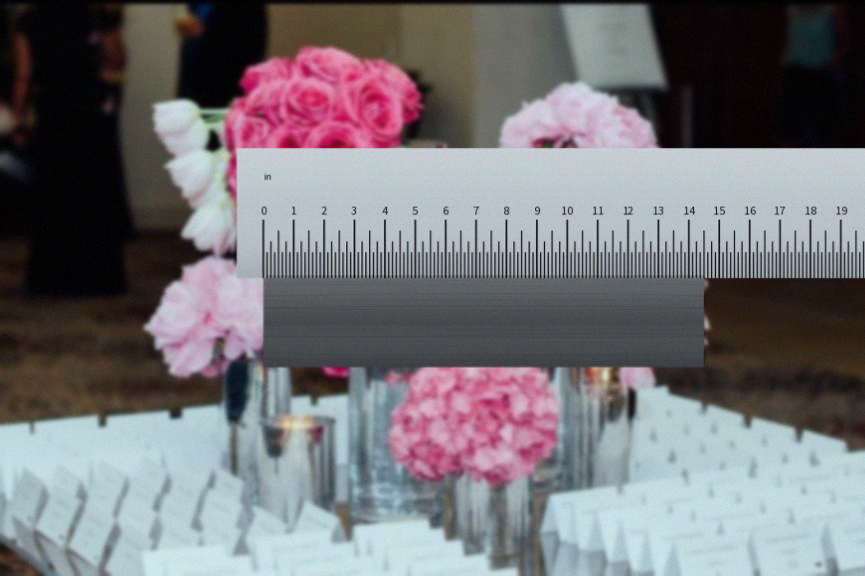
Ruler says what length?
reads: 14.5 in
